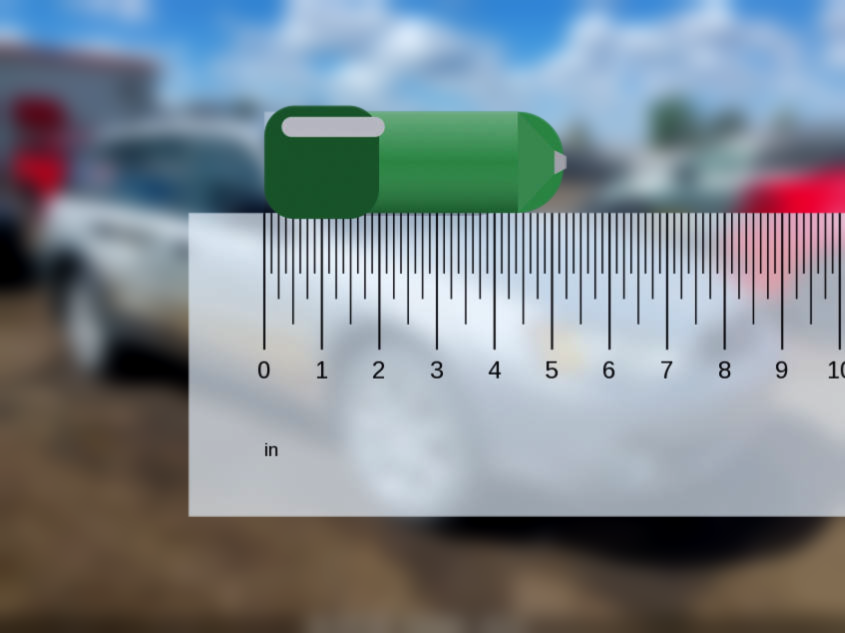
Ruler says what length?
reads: 5.25 in
